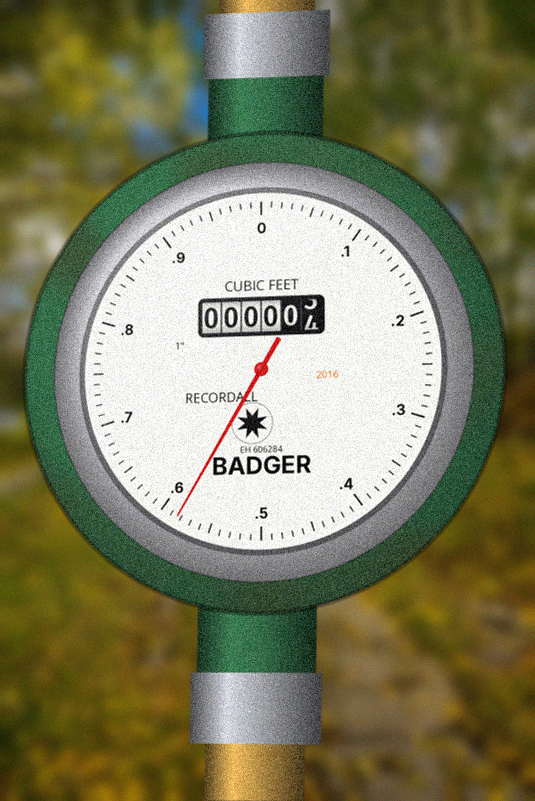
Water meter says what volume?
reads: 3.58 ft³
